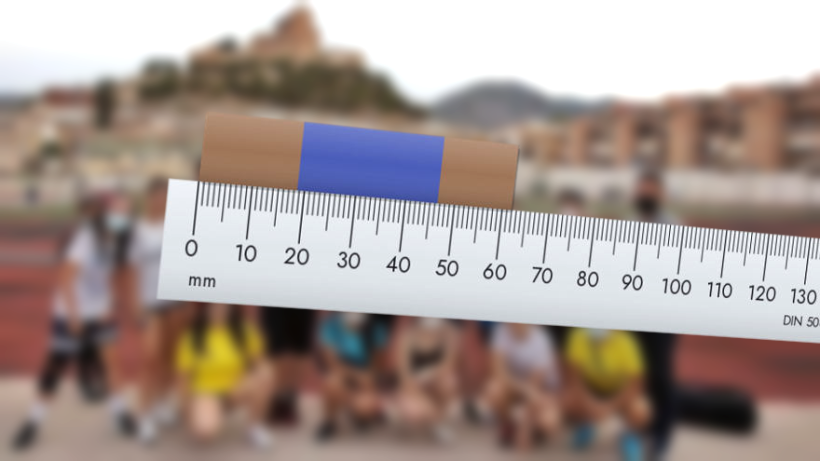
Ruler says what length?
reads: 62 mm
